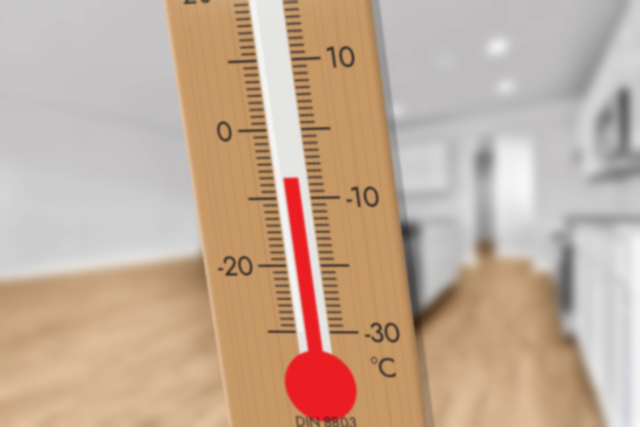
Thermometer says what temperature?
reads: -7 °C
